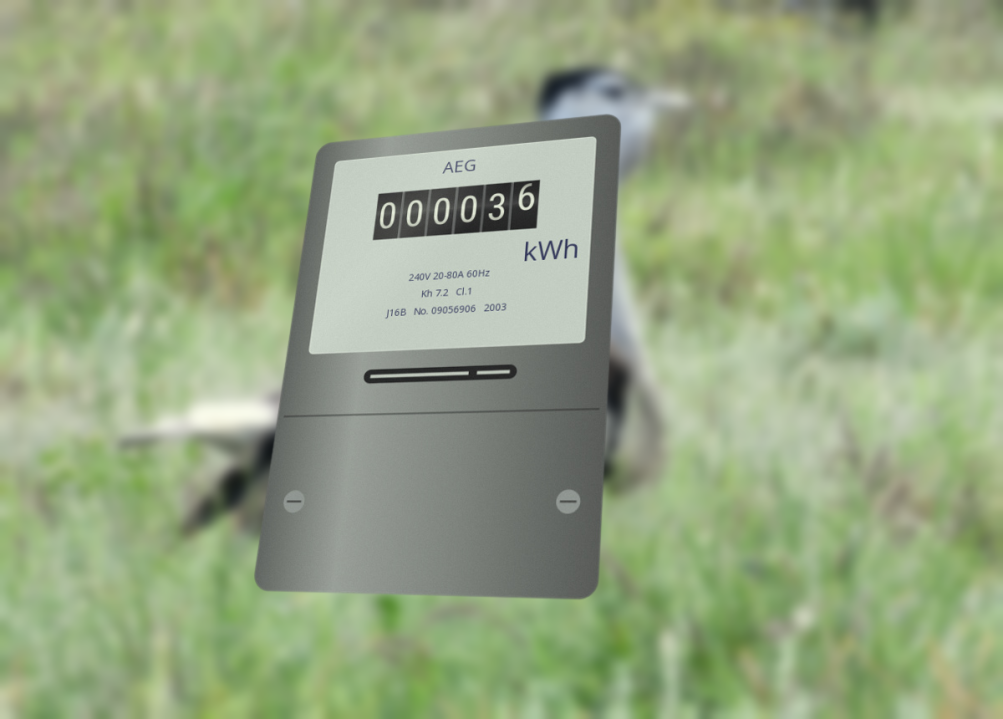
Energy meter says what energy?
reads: 36 kWh
